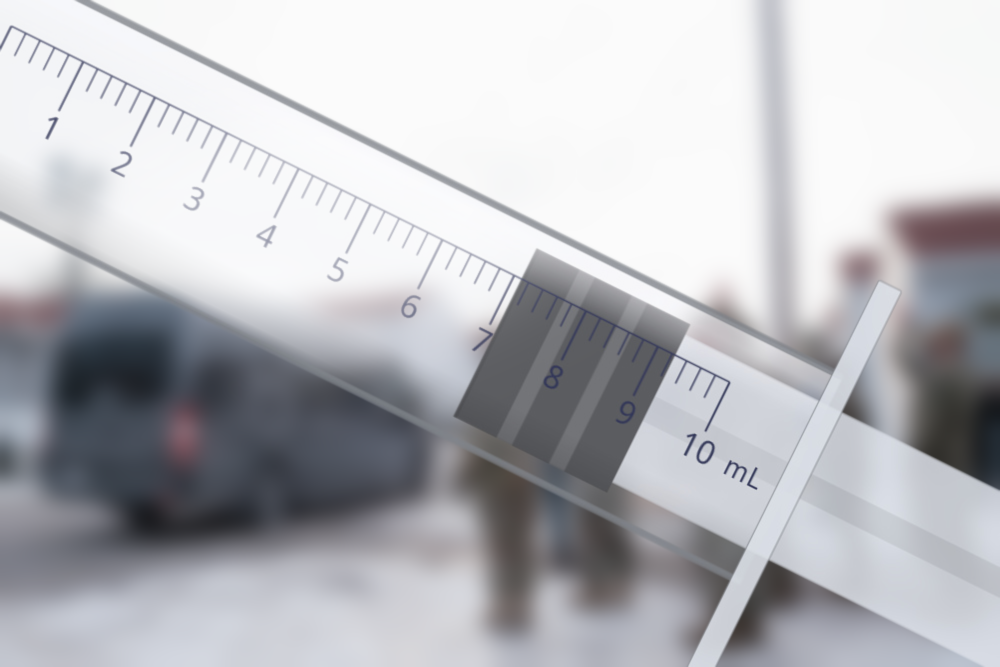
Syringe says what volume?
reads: 7.1 mL
